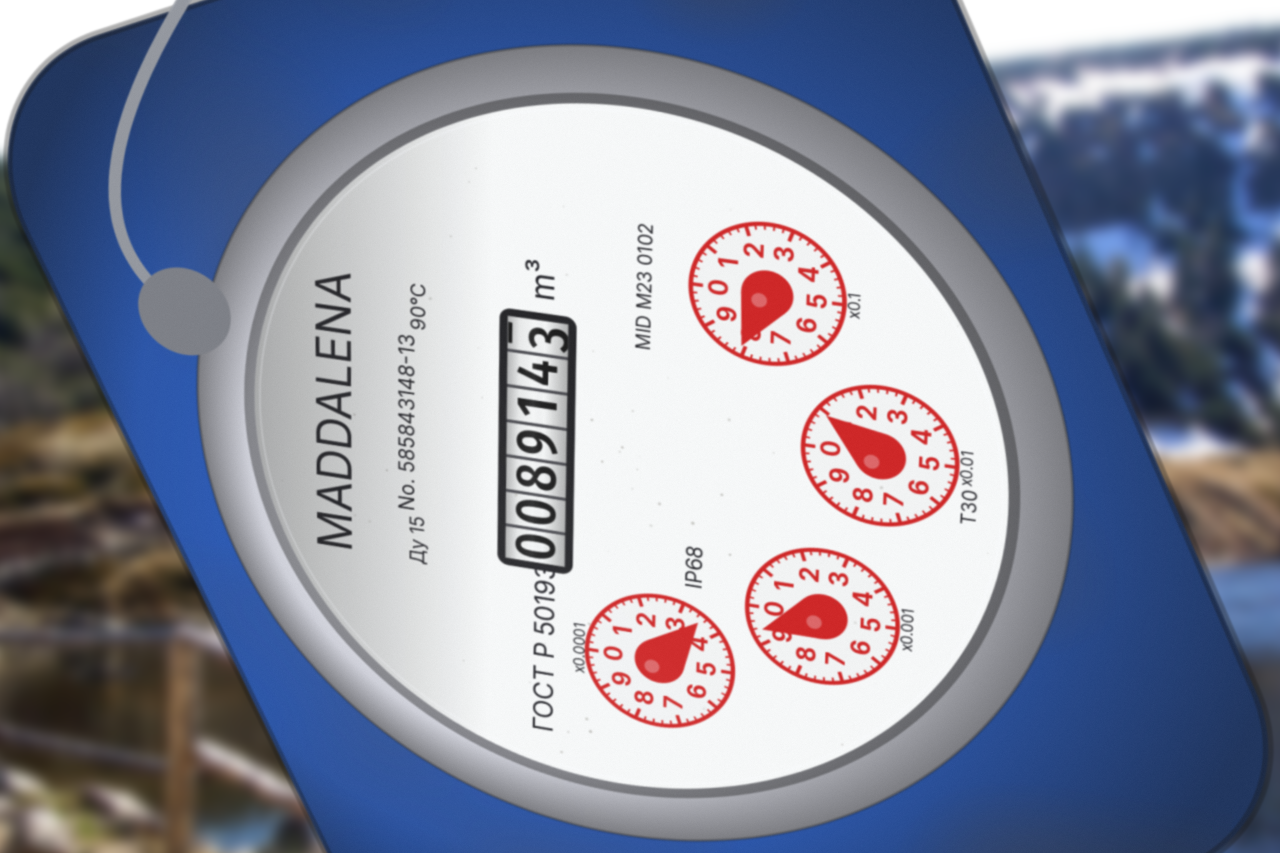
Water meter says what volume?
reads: 89142.8093 m³
